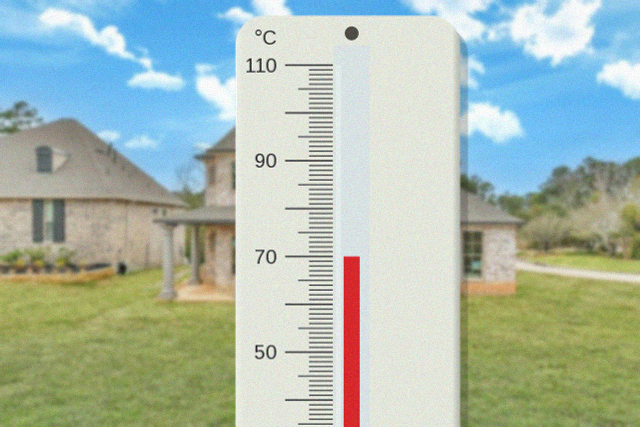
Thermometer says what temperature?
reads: 70 °C
